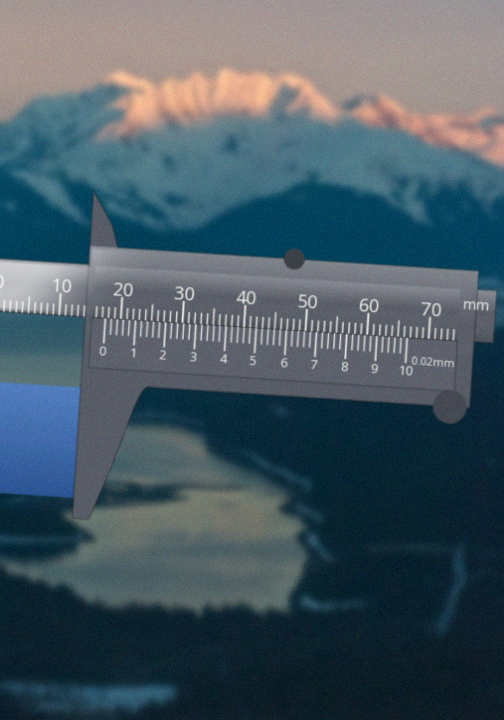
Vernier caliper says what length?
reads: 17.5 mm
